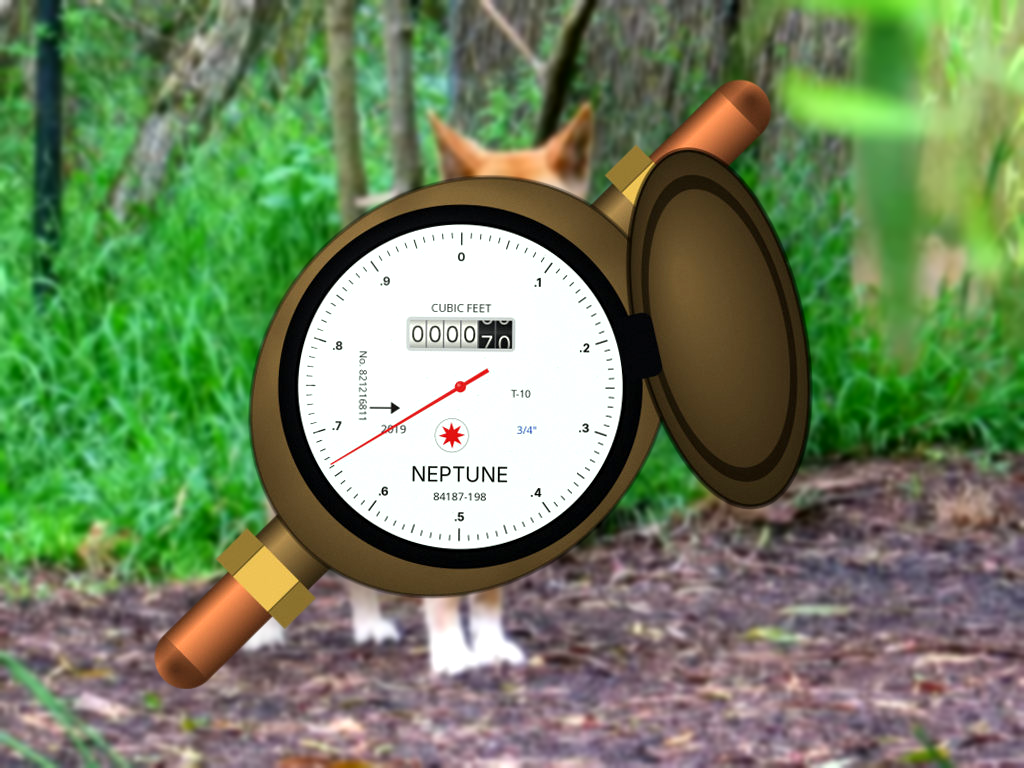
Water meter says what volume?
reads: 69.66 ft³
